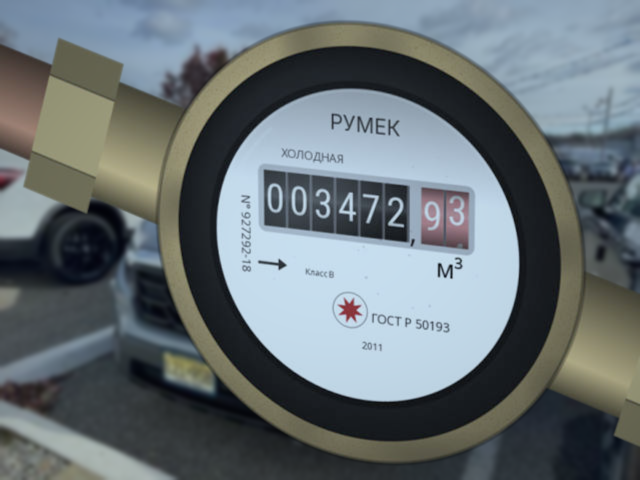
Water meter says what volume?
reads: 3472.93 m³
